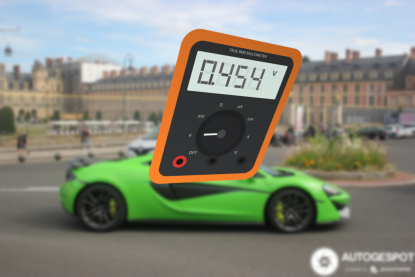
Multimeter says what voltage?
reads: 0.454 V
